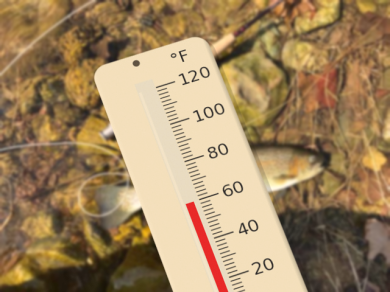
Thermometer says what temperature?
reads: 60 °F
